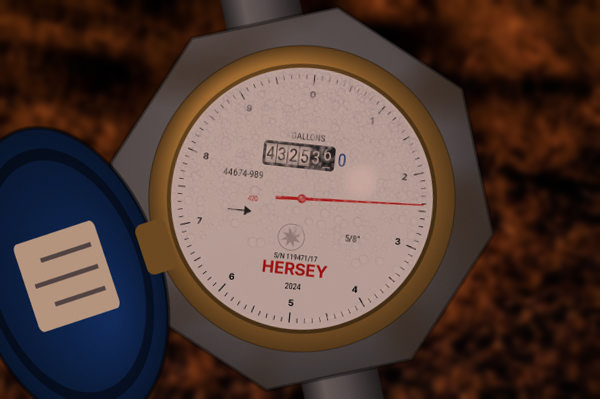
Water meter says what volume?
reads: 4325362.4 gal
